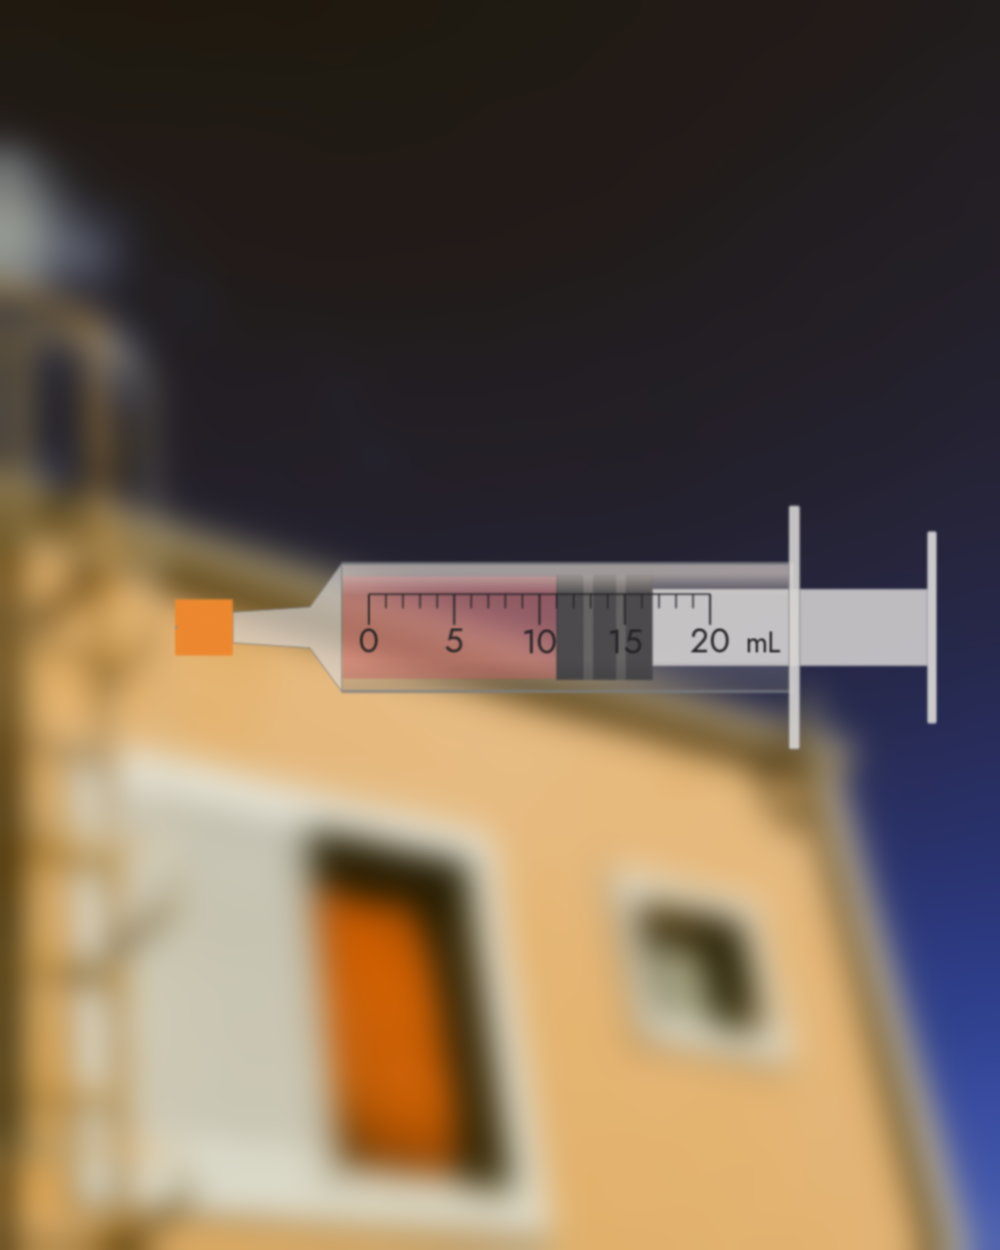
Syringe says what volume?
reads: 11 mL
